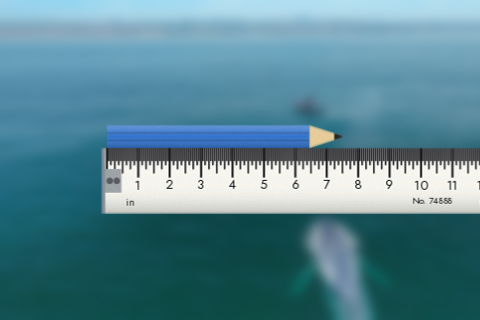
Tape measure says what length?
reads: 7.5 in
